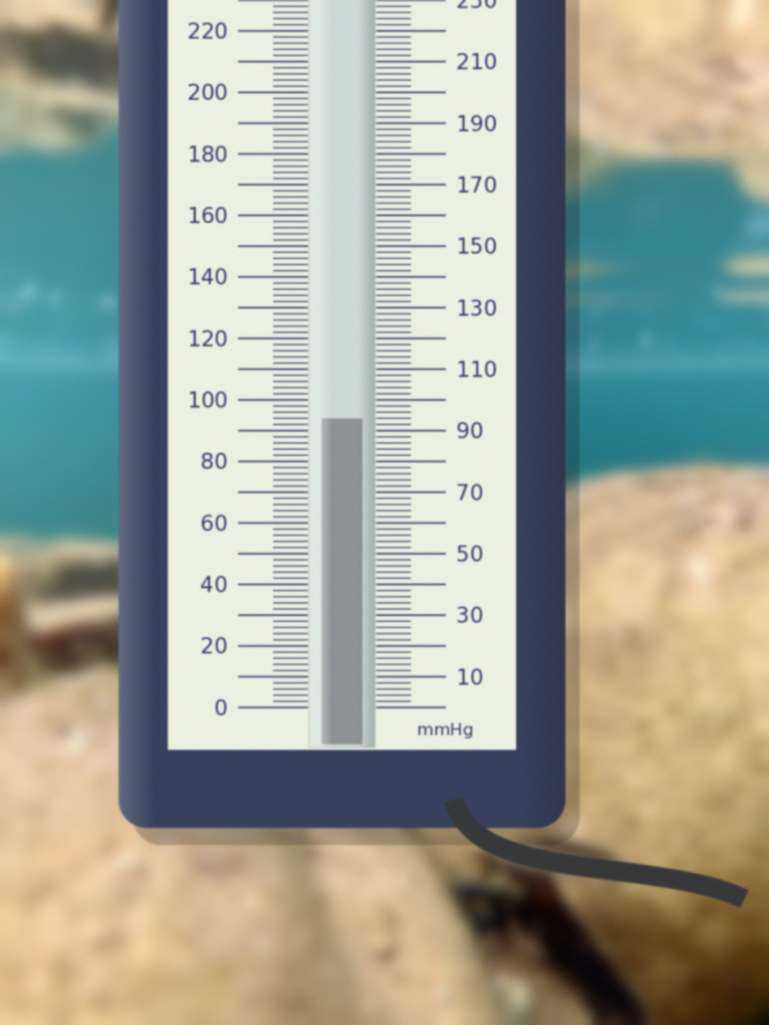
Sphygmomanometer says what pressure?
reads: 94 mmHg
